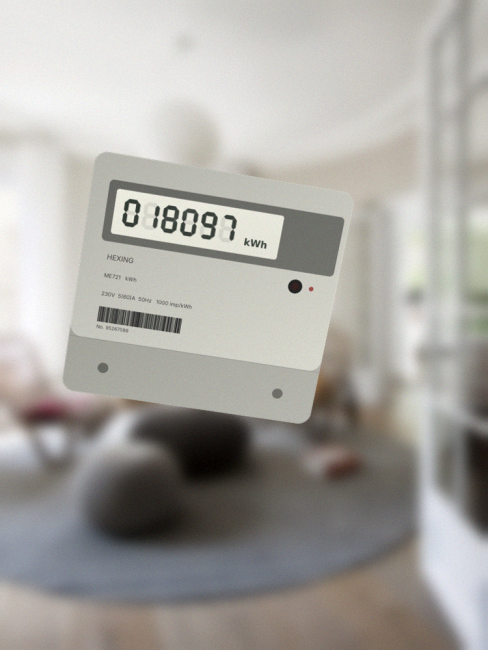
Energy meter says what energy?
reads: 18097 kWh
